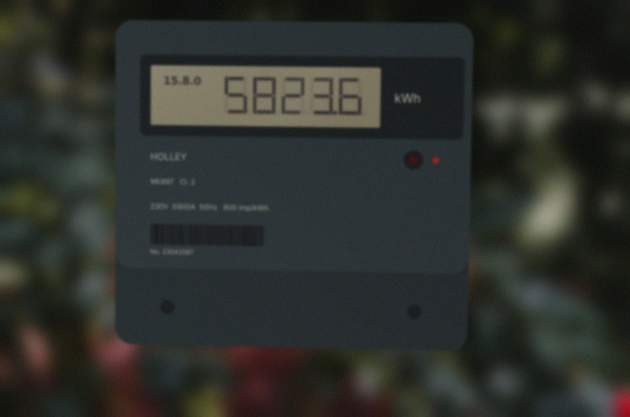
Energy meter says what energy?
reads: 5823.6 kWh
